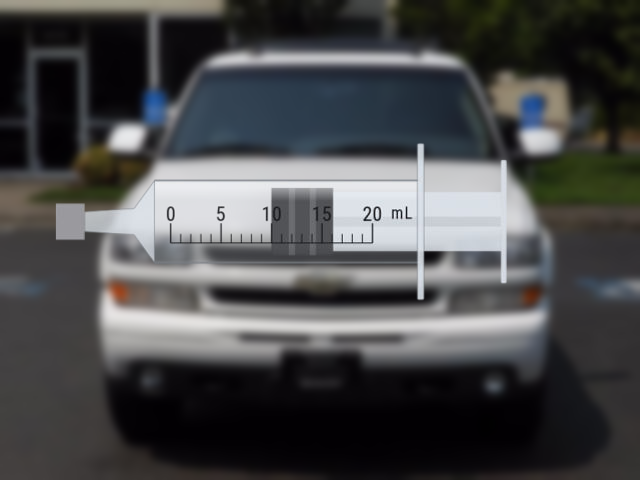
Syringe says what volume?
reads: 10 mL
